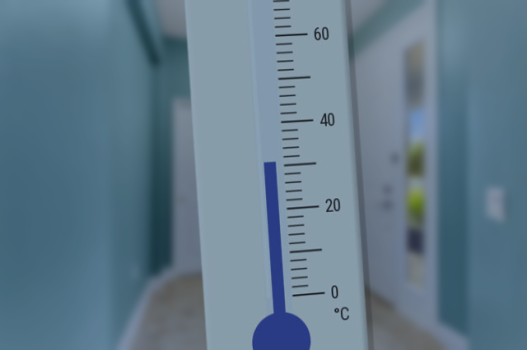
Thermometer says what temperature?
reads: 31 °C
